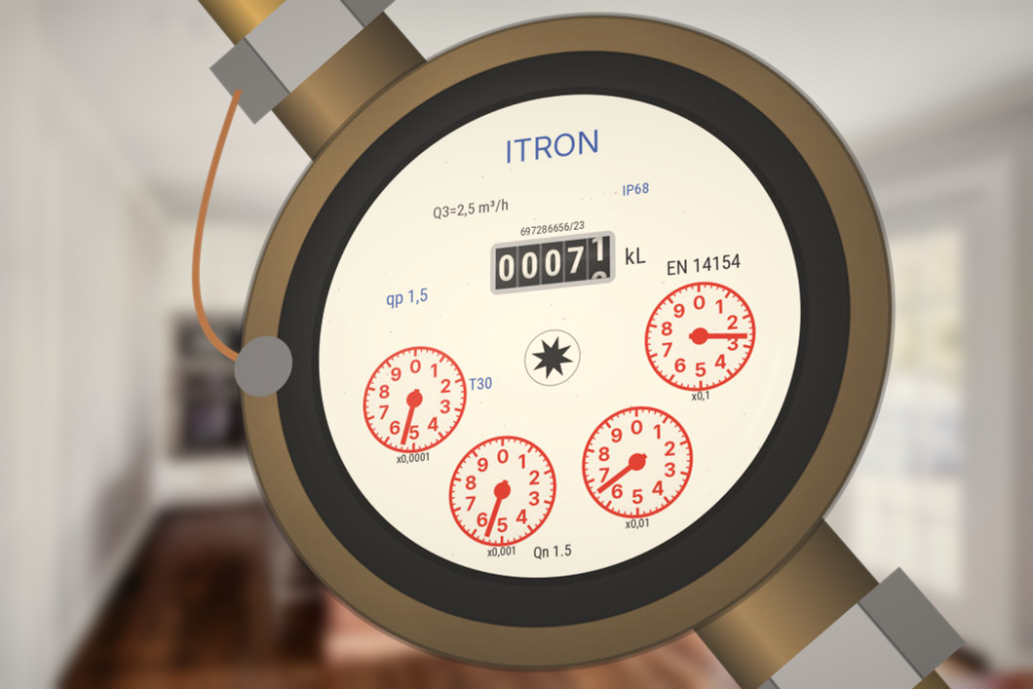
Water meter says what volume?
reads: 71.2655 kL
